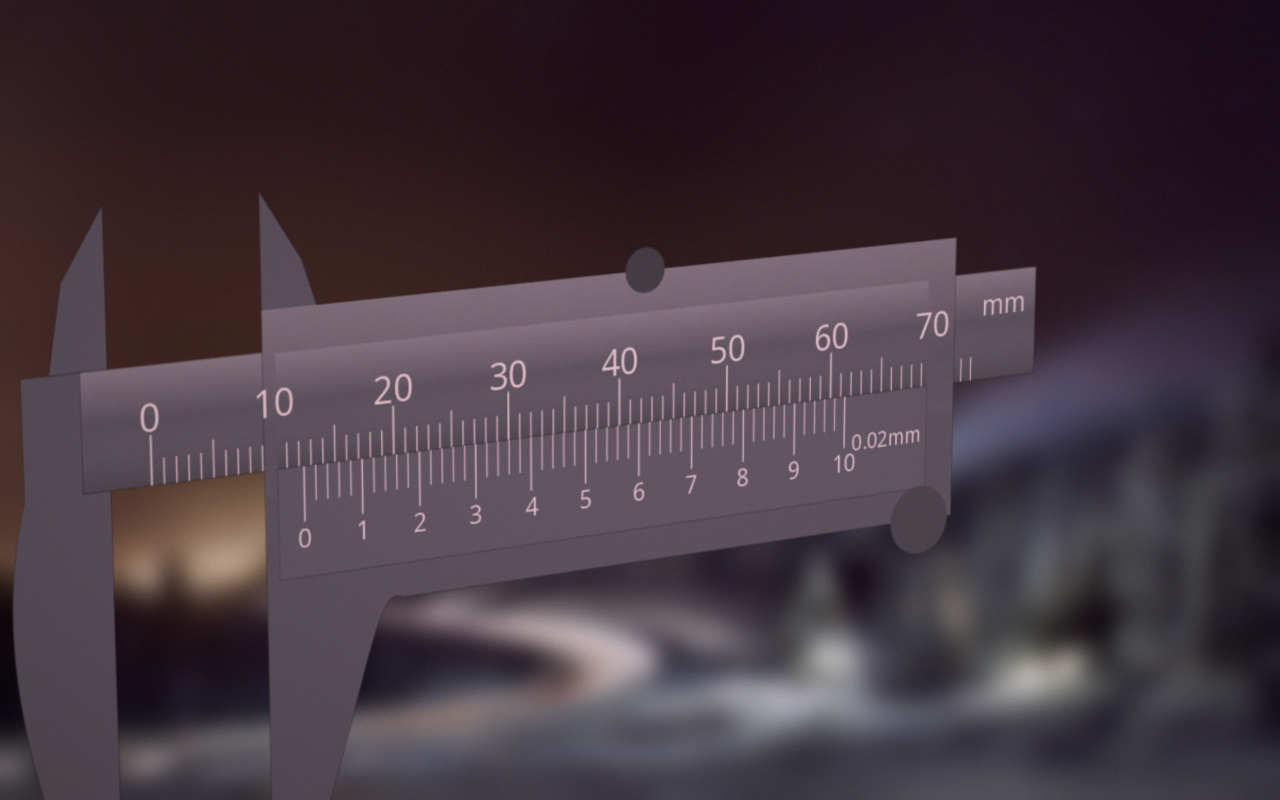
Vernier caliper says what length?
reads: 12.4 mm
